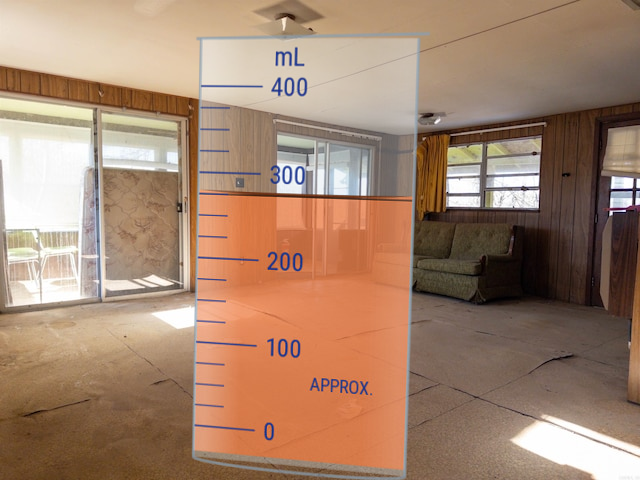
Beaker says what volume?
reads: 275 mL
